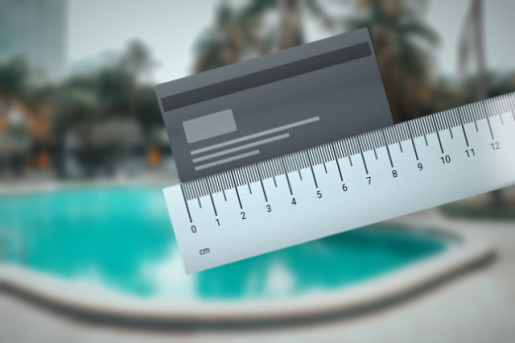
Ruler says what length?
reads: 8.5 cm
